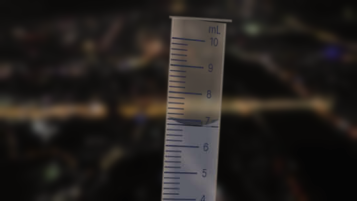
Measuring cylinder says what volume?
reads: 6.8 mL
